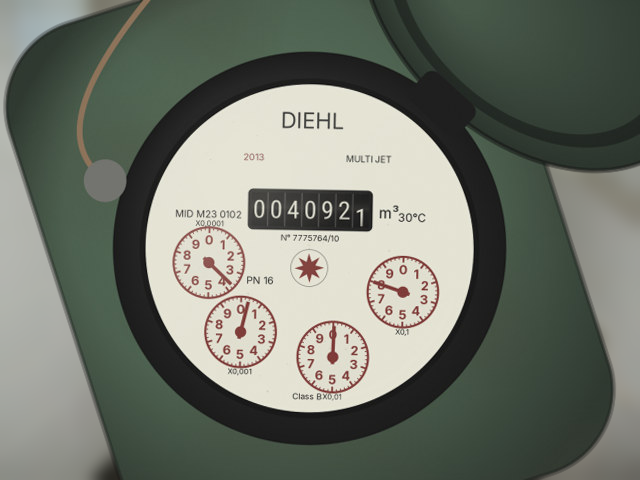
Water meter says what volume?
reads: 40920.8003 m³
